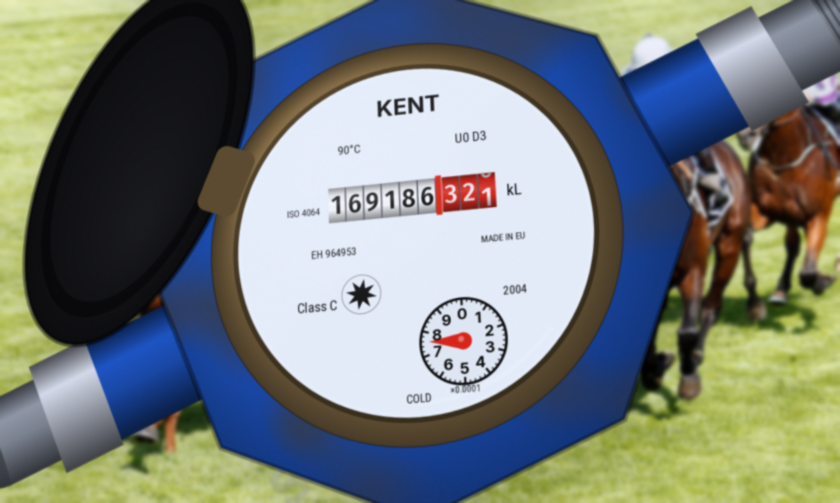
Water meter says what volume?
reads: 169186.3207 kL
